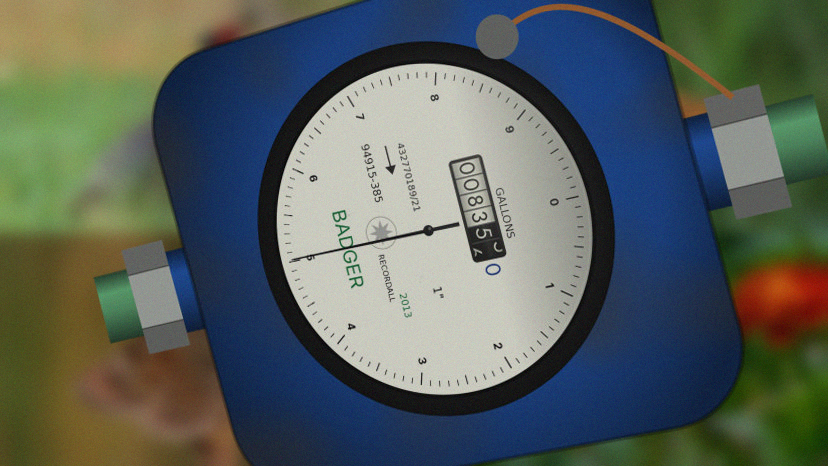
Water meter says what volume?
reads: 83555.0 gal
